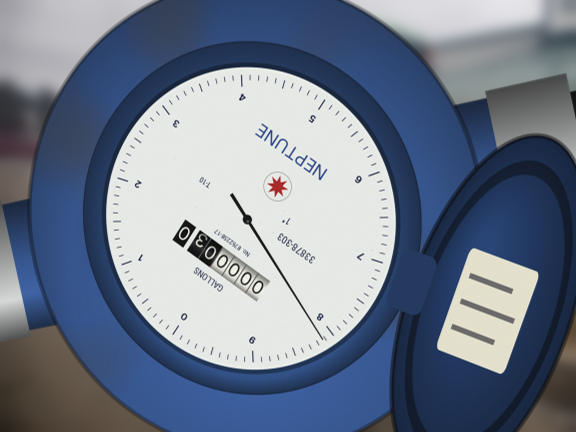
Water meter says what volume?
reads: 28.1 gal
